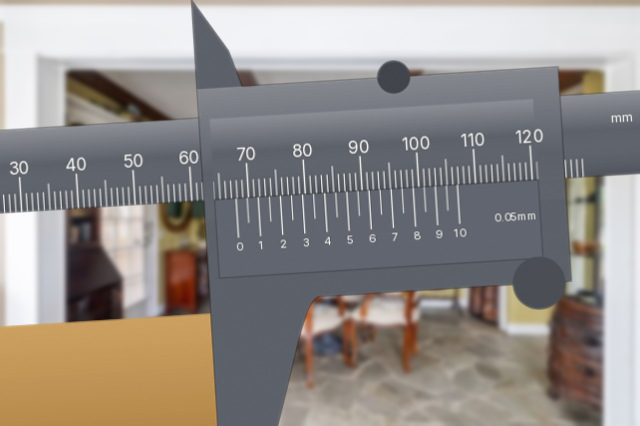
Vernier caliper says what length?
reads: 67.8 mm
